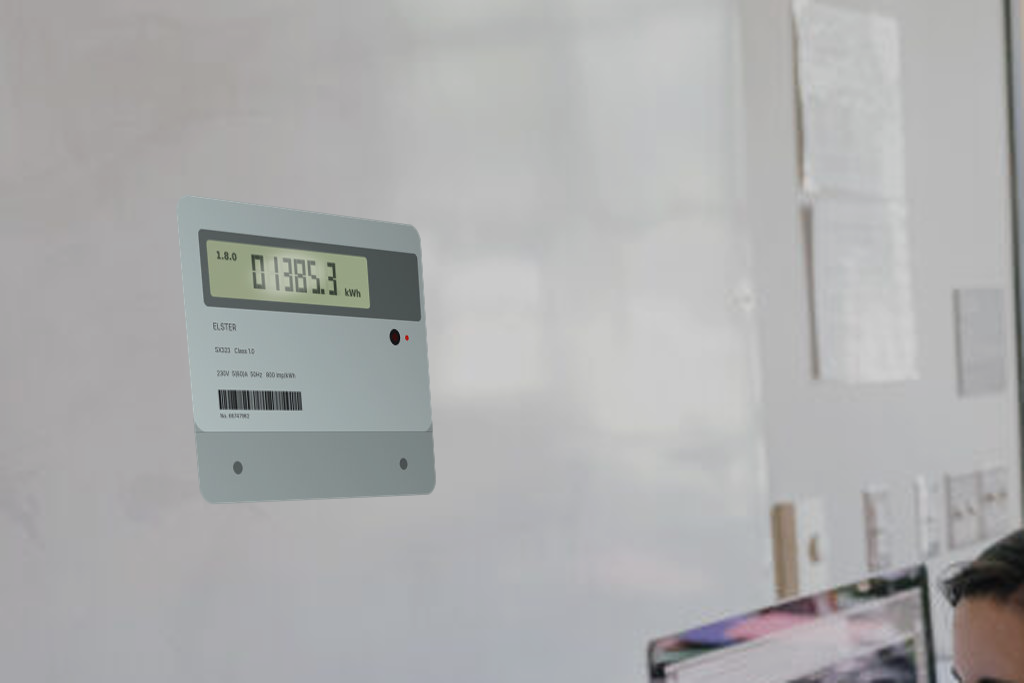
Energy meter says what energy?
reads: 1385.3 kWh
